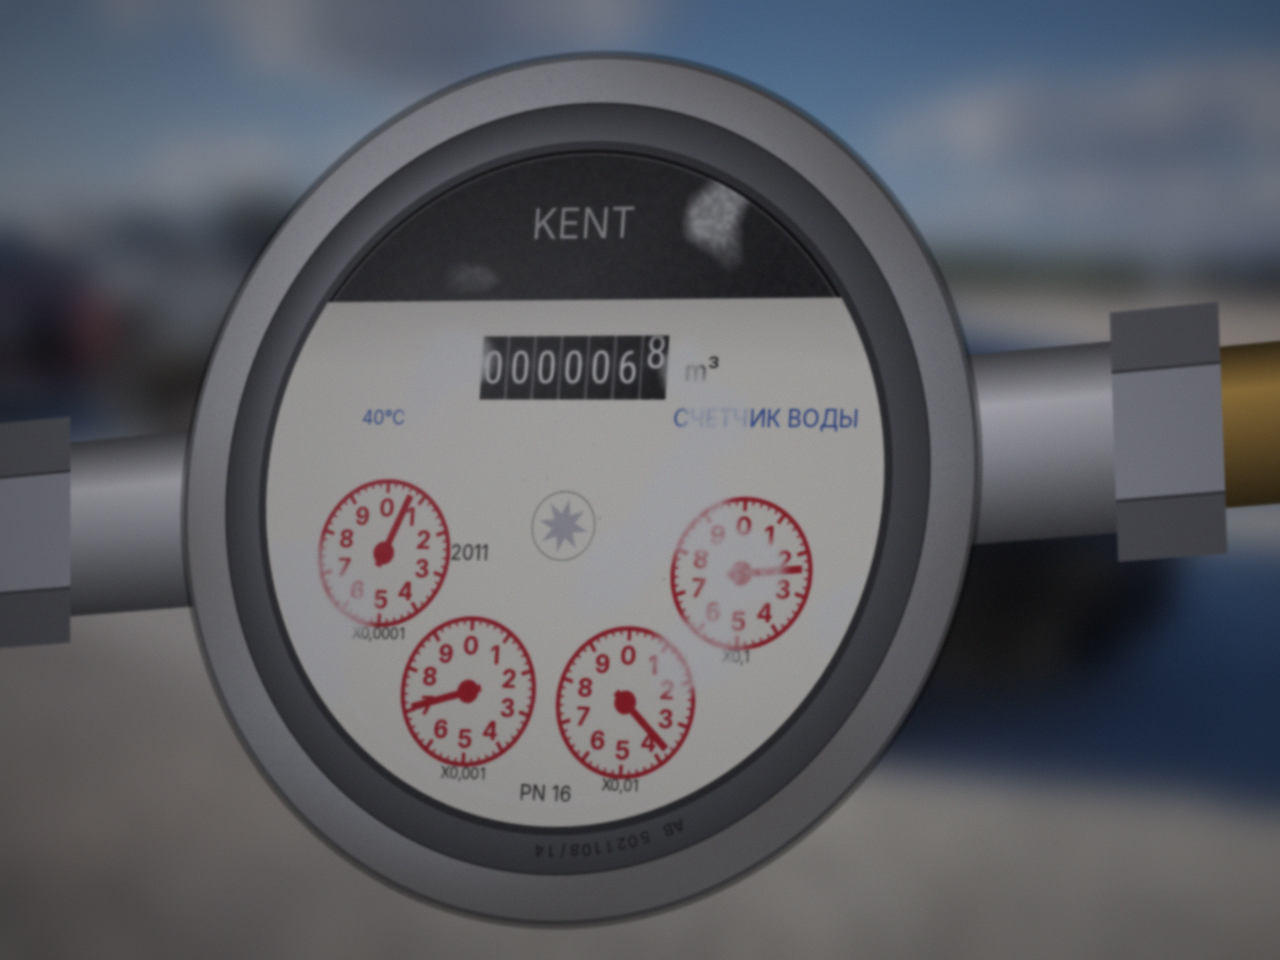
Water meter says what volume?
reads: 68.2370 m³
